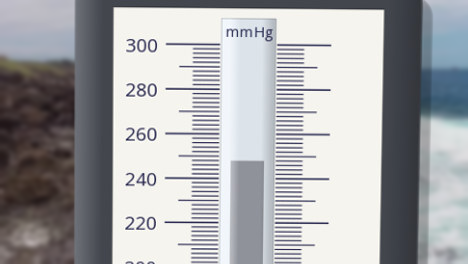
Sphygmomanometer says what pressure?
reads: 248 mmHg
